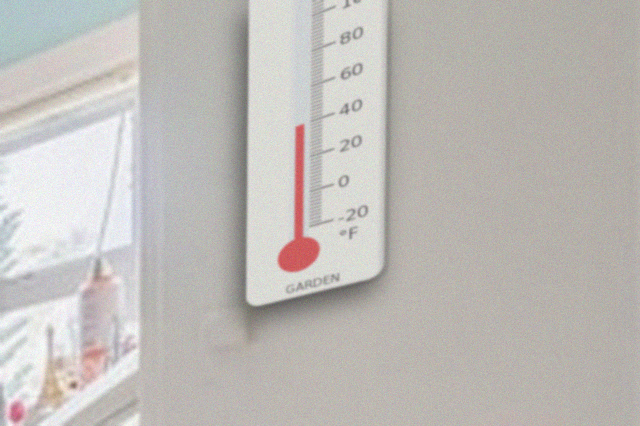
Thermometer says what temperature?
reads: 40 °F
